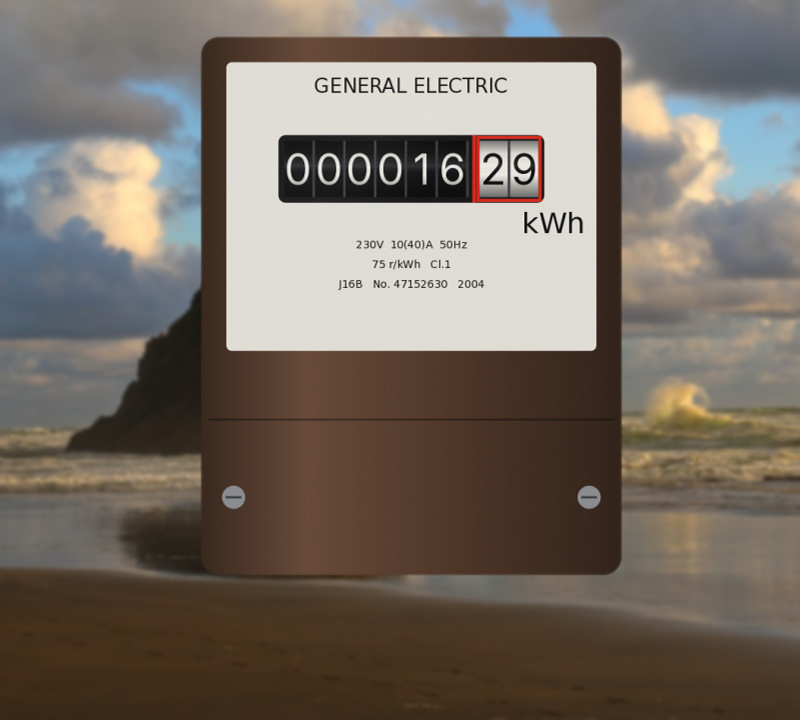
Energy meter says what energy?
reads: 16.29 kWh
